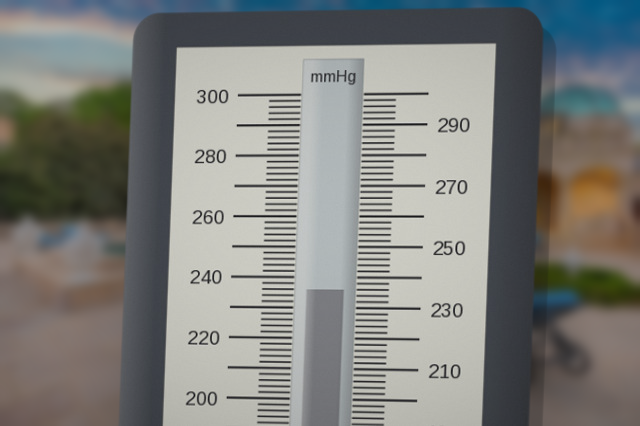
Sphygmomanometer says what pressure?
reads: 236 mmHg
